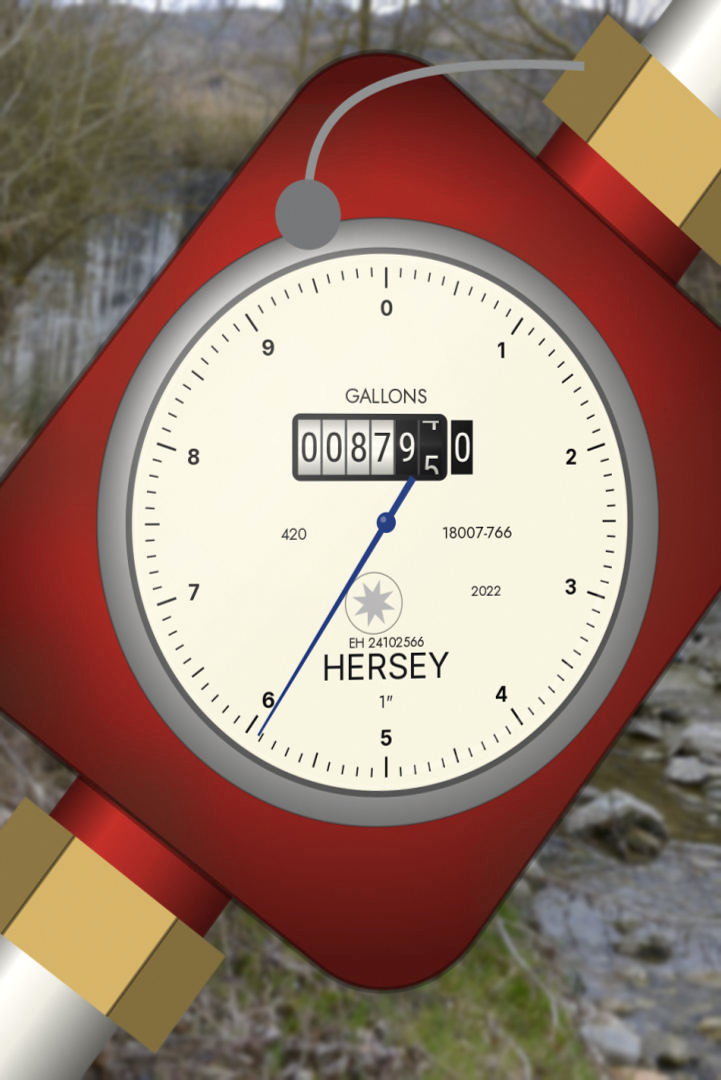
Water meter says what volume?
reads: 87945.9 gal
